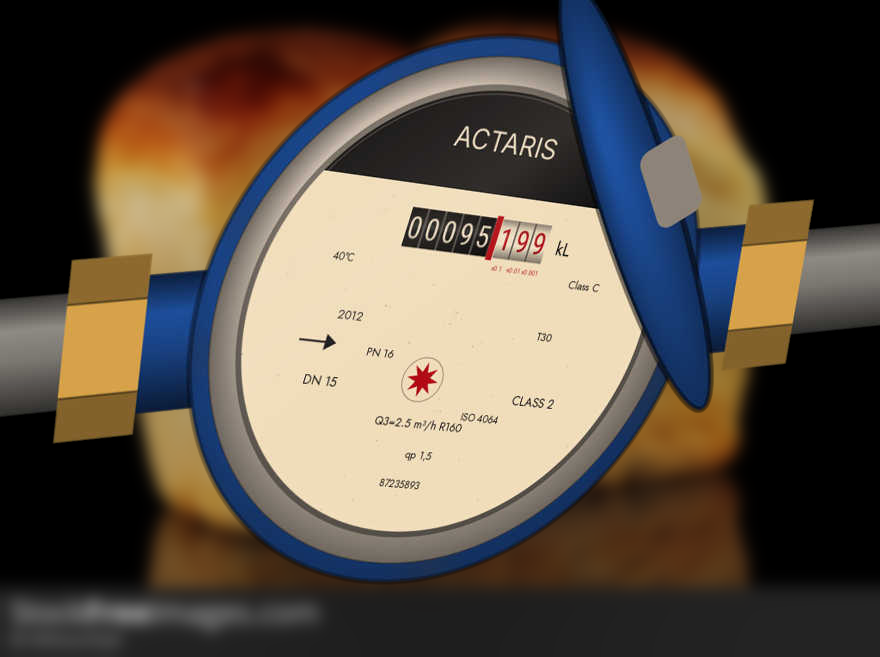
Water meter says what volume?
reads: 95.199 kL
